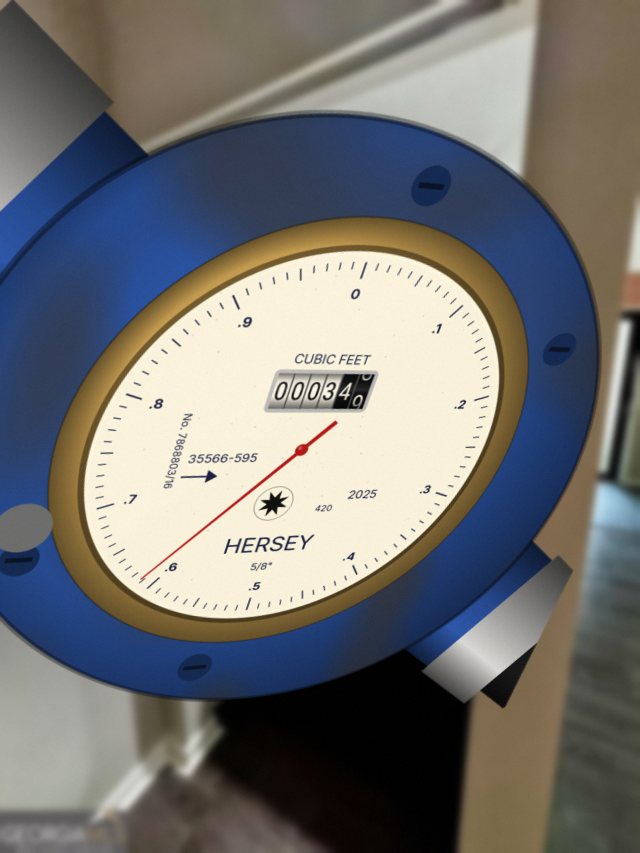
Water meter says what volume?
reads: 348.61 ft³
